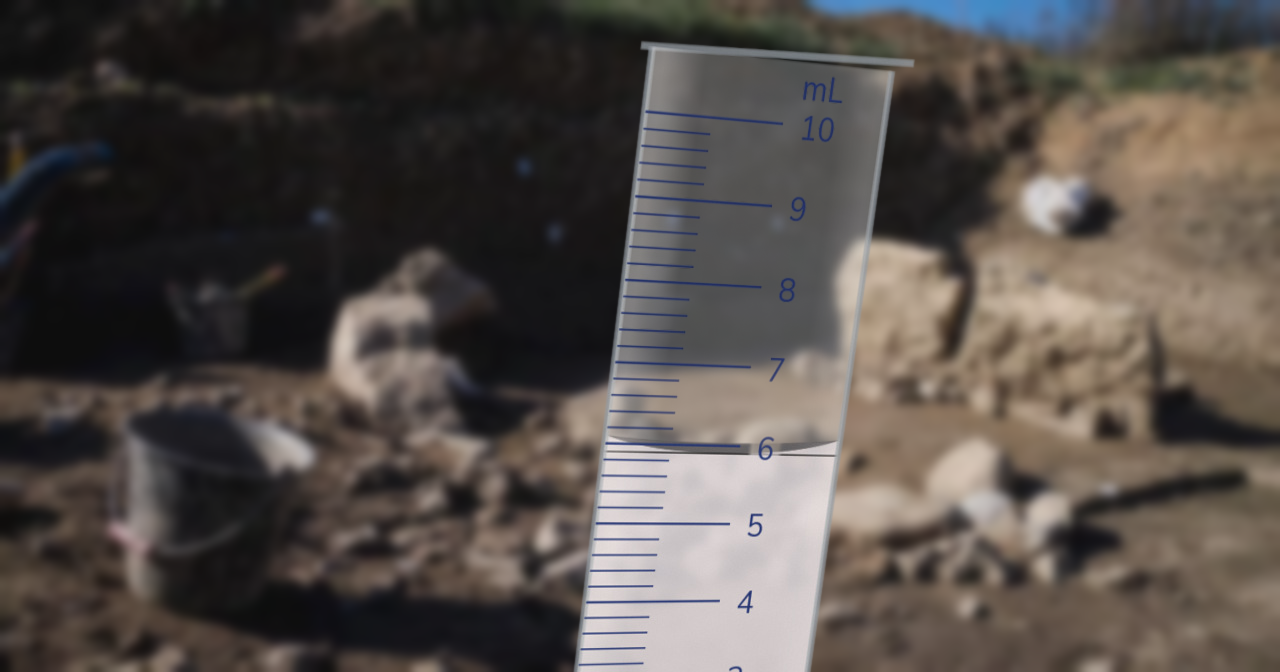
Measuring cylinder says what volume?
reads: 5.9 mL
